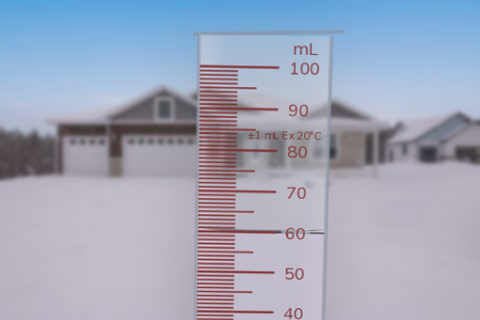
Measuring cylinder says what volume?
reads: 60 mL
